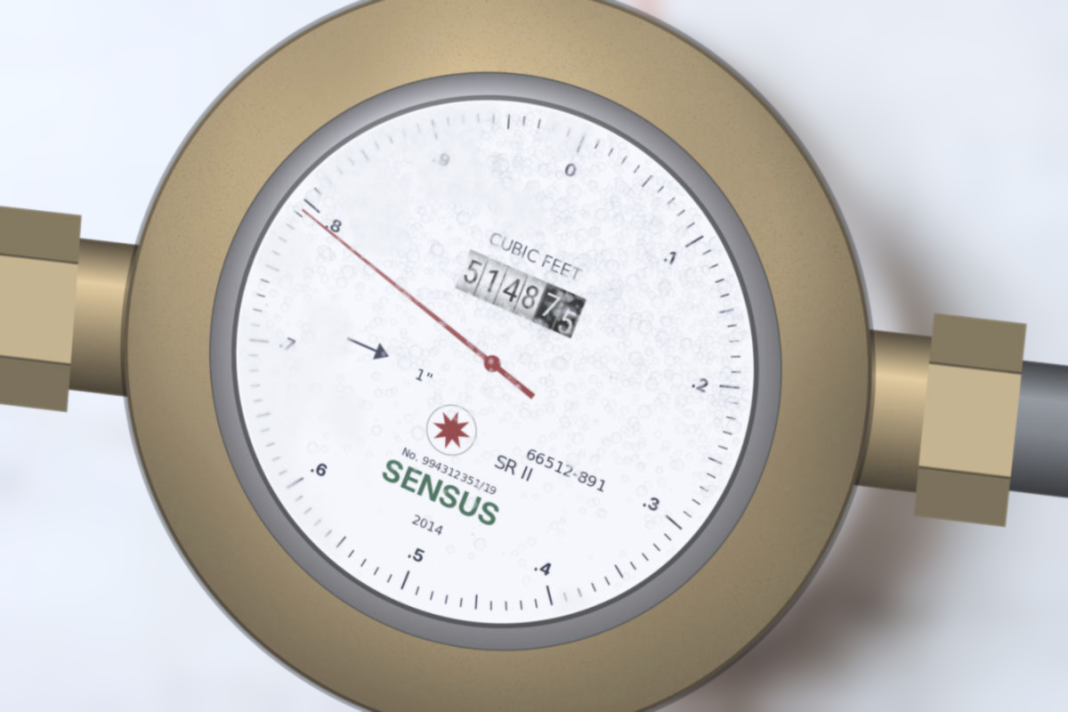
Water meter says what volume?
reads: 514874.79 ft³
